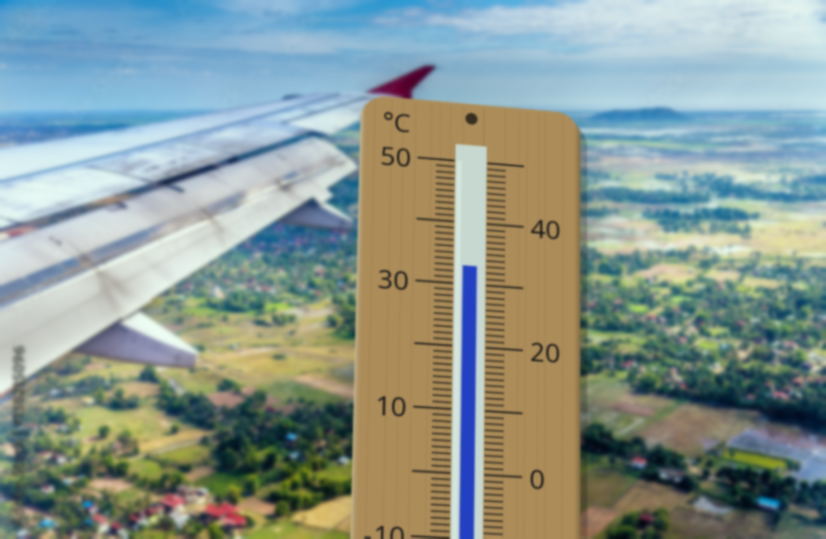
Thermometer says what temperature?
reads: 33 °C
